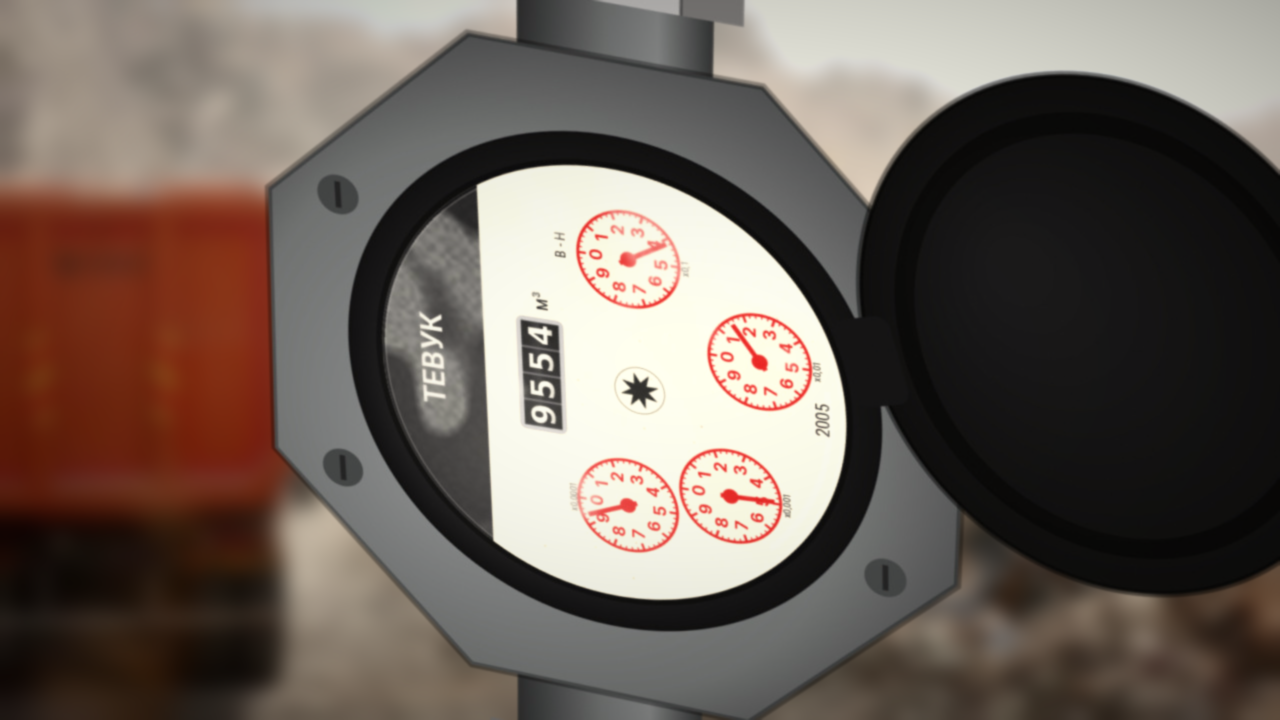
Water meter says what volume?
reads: 9554.4149 m³
